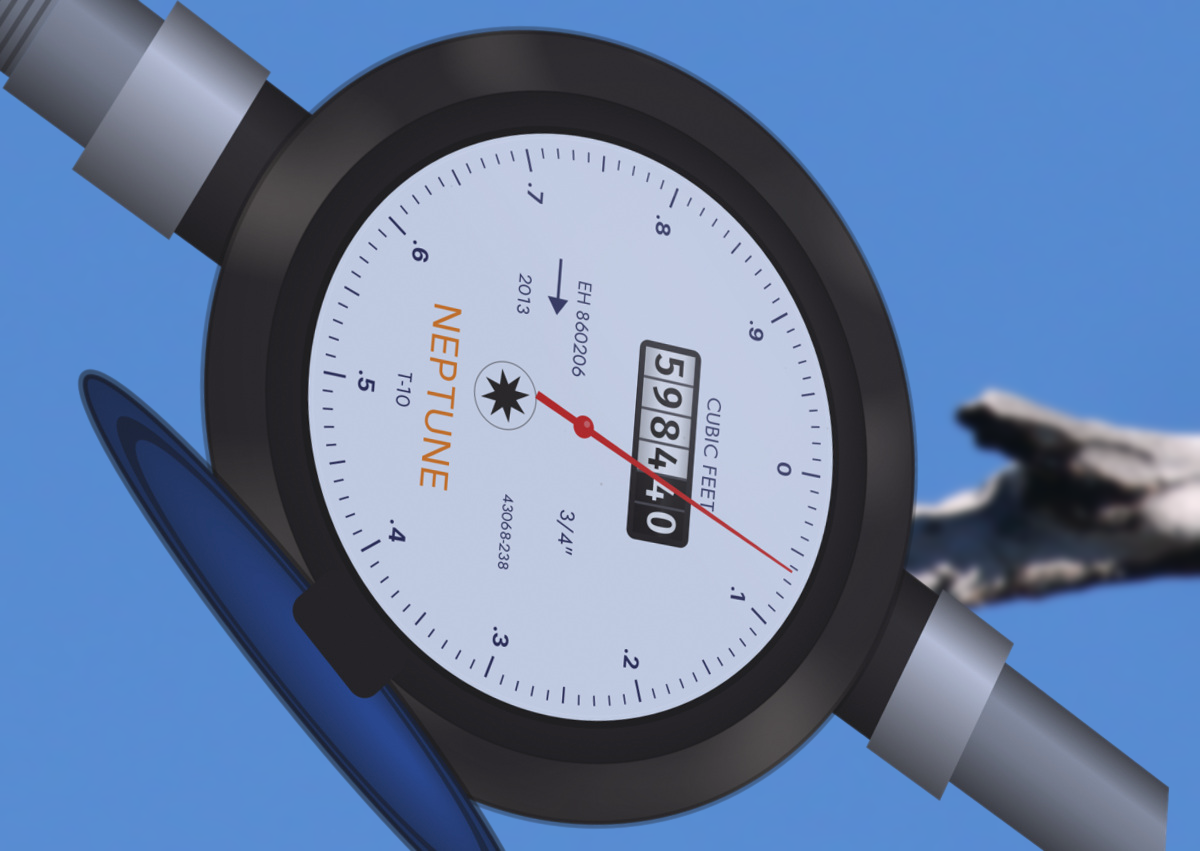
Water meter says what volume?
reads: 598440.06 ft³
